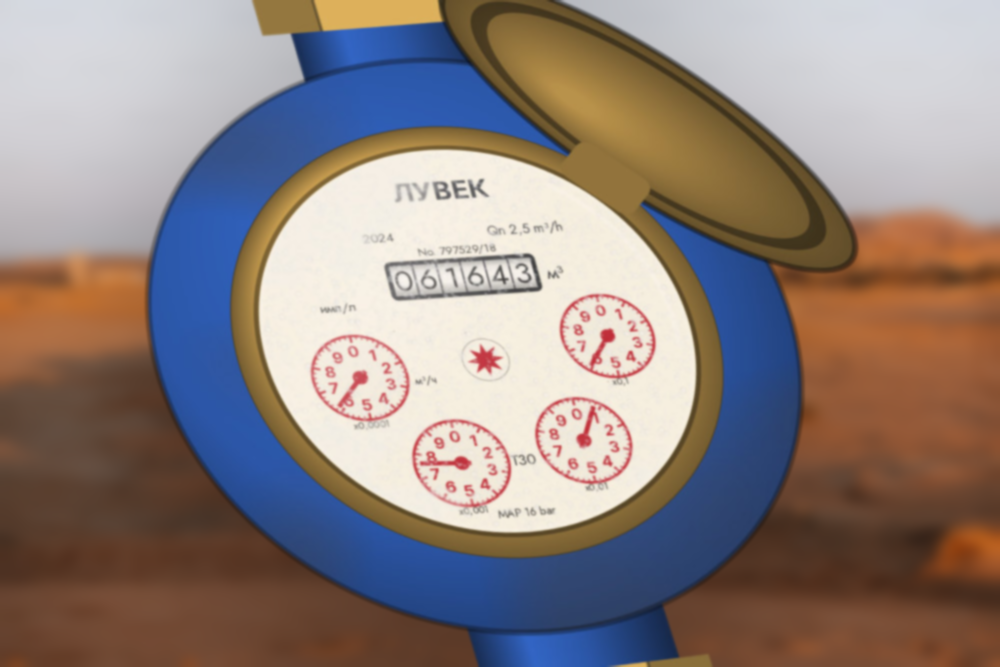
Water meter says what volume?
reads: 61643.6076 m³
